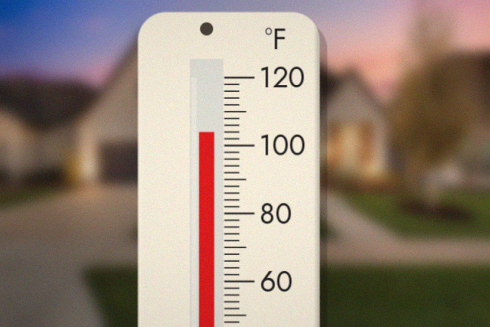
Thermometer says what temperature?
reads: 104 °F
